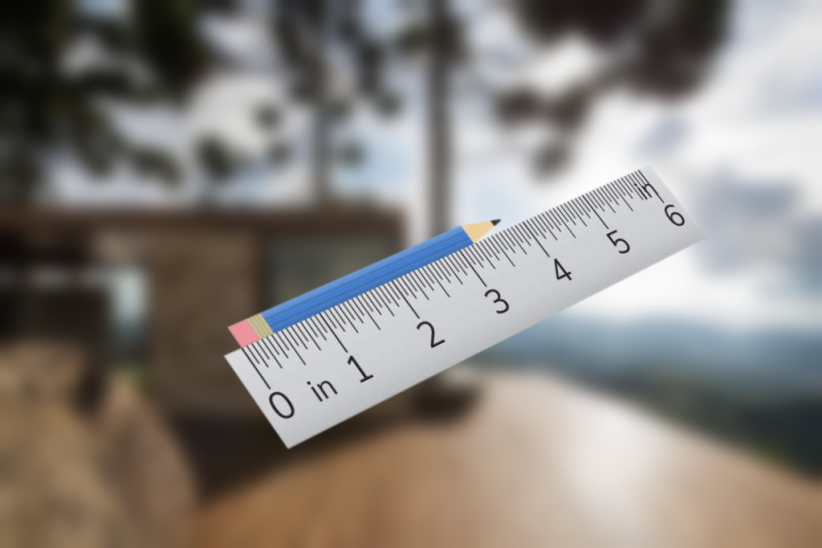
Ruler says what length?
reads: 3.75 in
